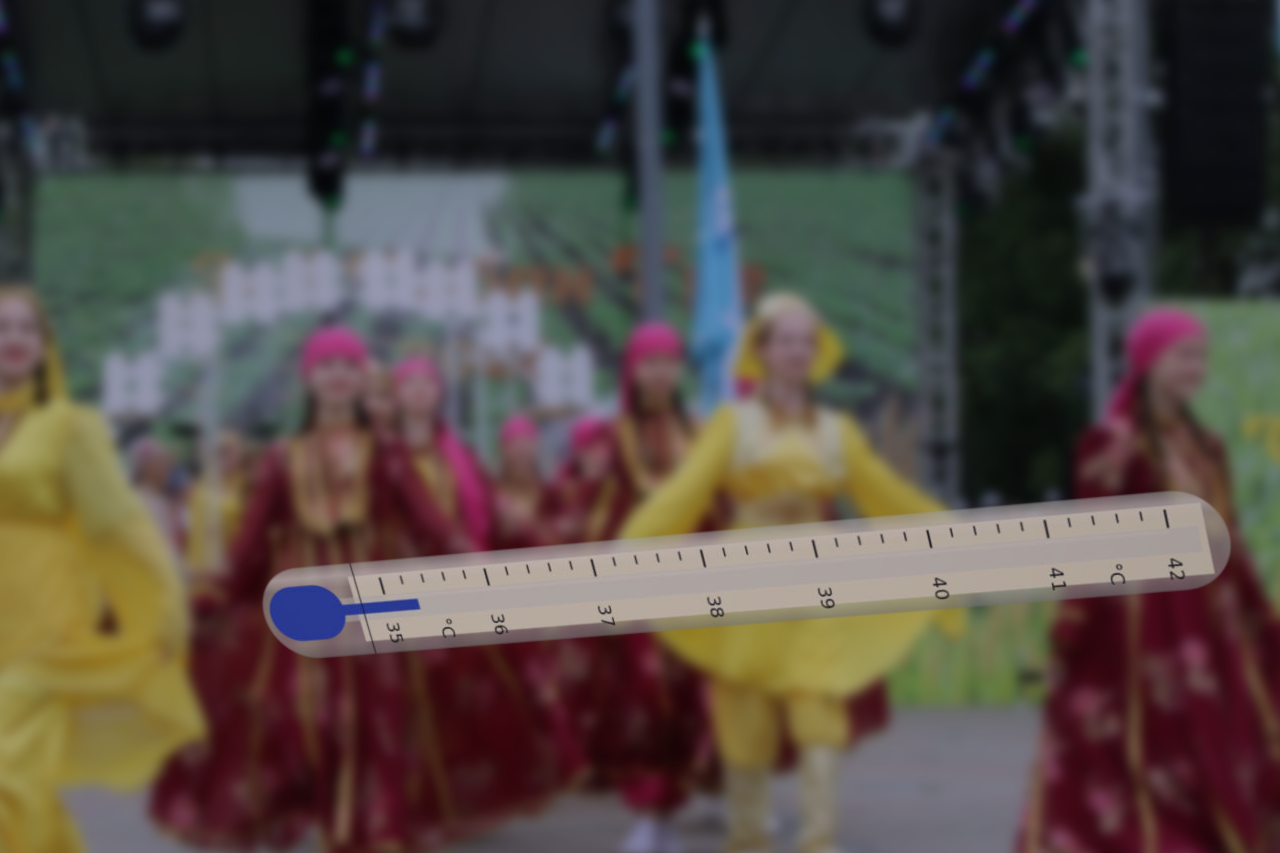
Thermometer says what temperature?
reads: 35.3 °C
